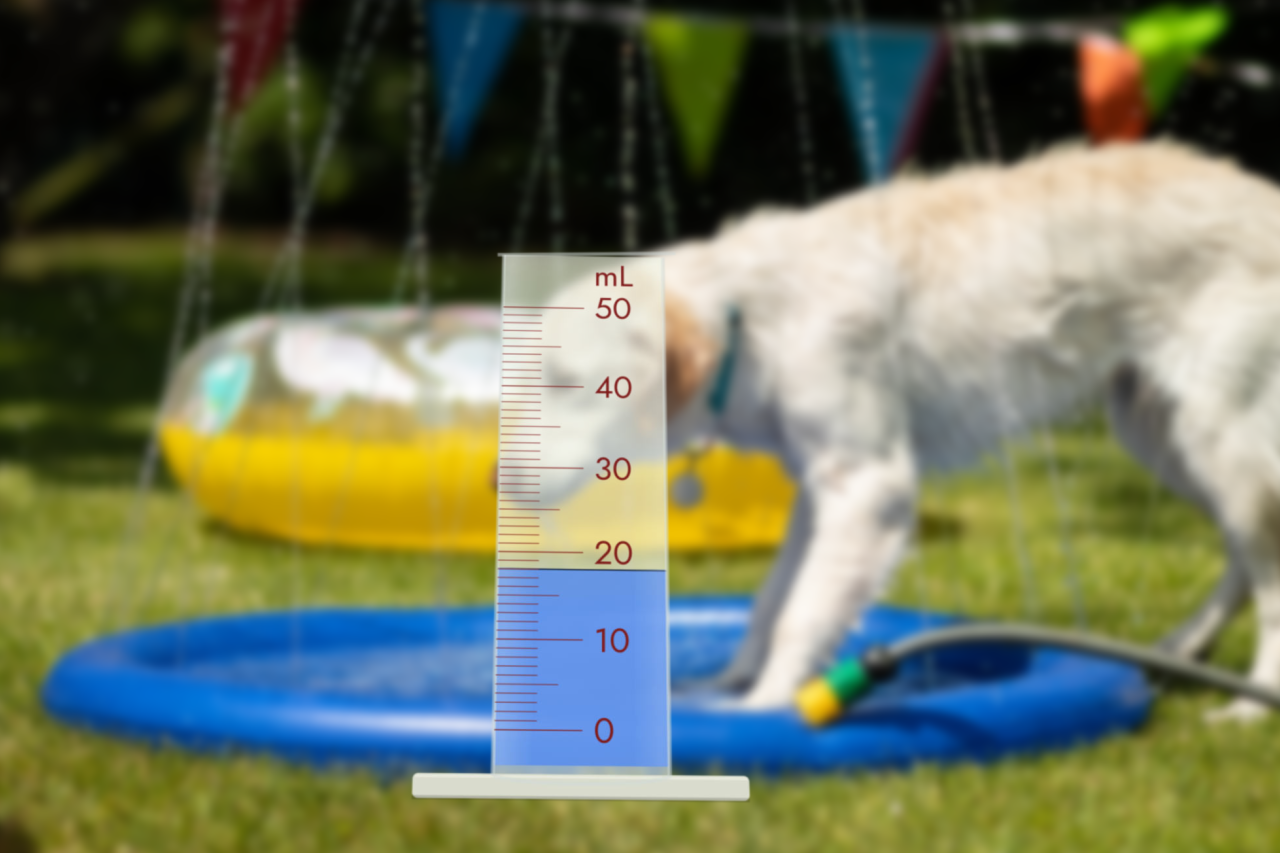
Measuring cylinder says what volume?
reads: 18 mL
